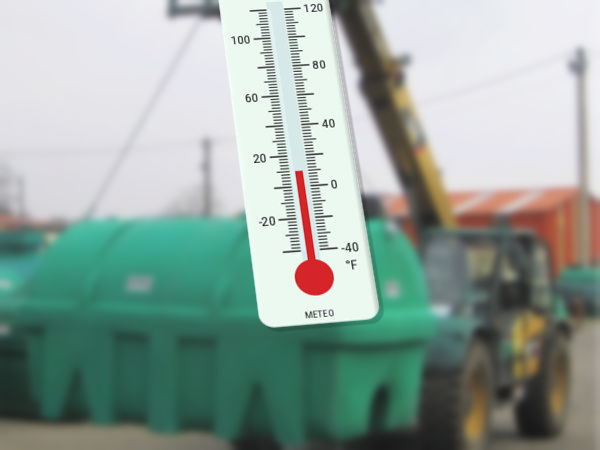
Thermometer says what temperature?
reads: 10 °F
